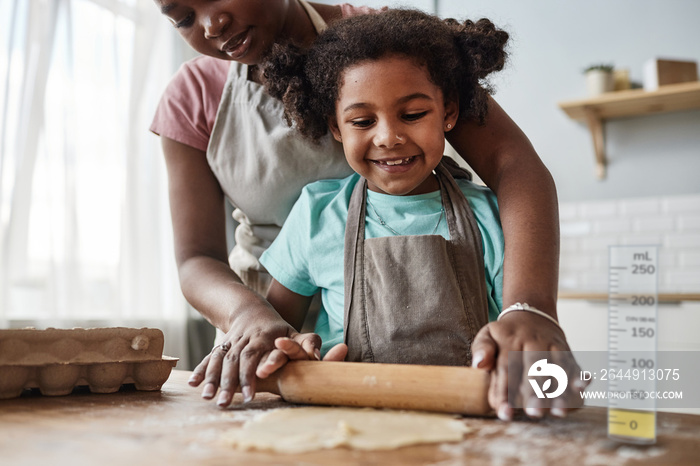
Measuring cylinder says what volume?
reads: 20 mL
